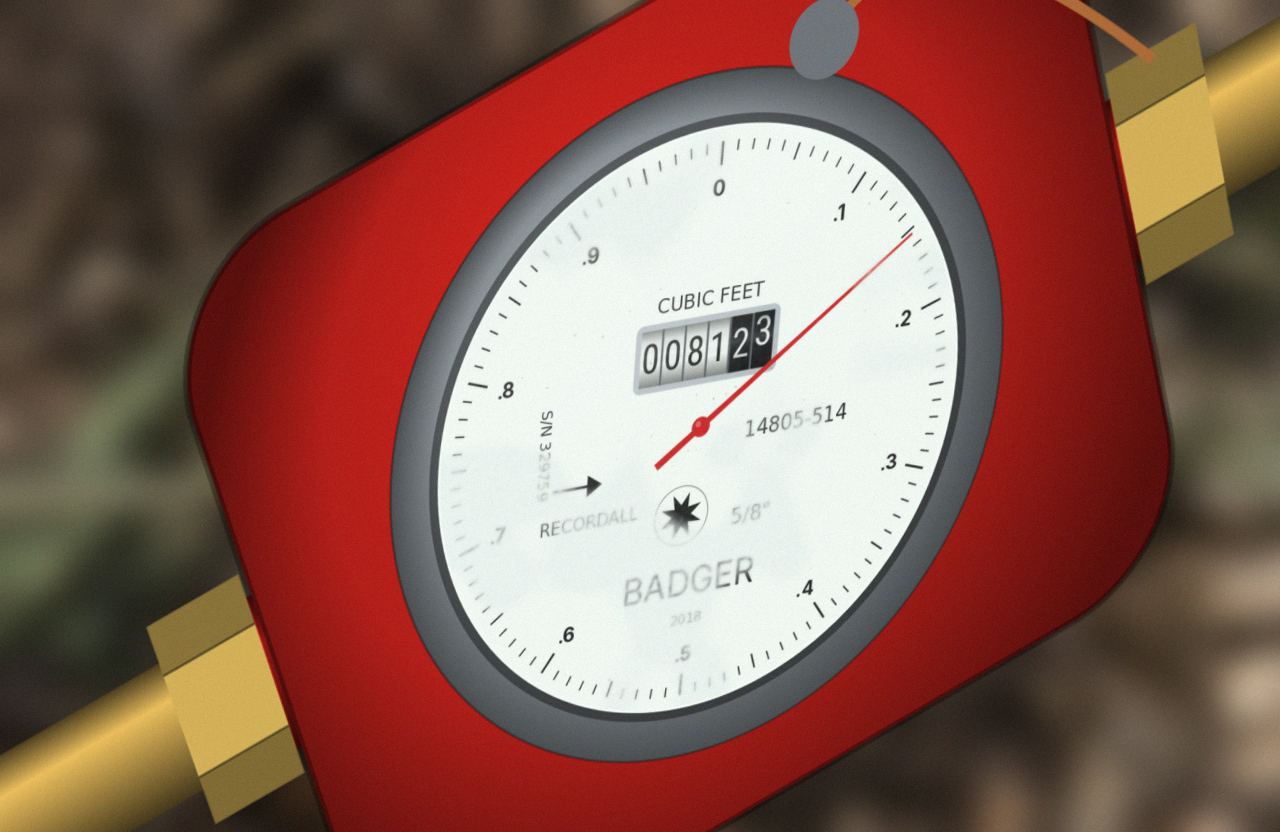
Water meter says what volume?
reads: 8123.15 ft³
